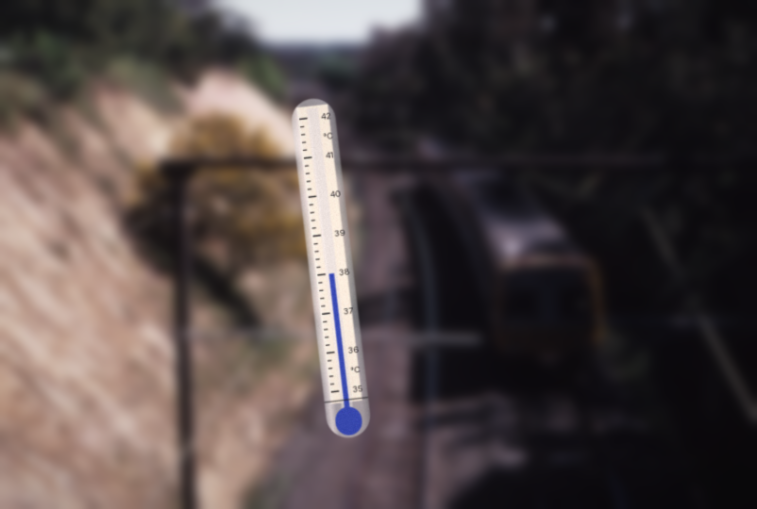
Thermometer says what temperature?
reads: 38 °C
